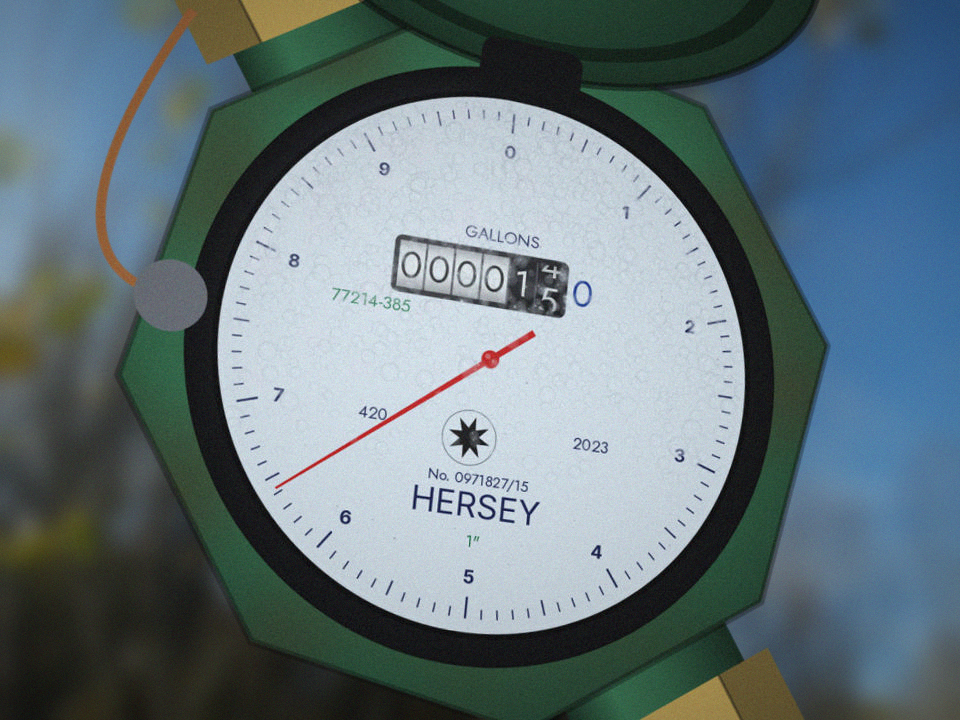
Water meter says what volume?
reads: 146.4 gal
